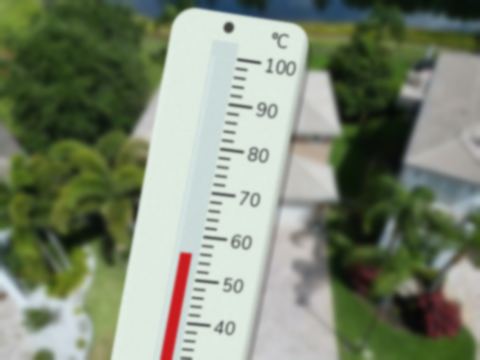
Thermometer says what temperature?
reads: 56 °C
